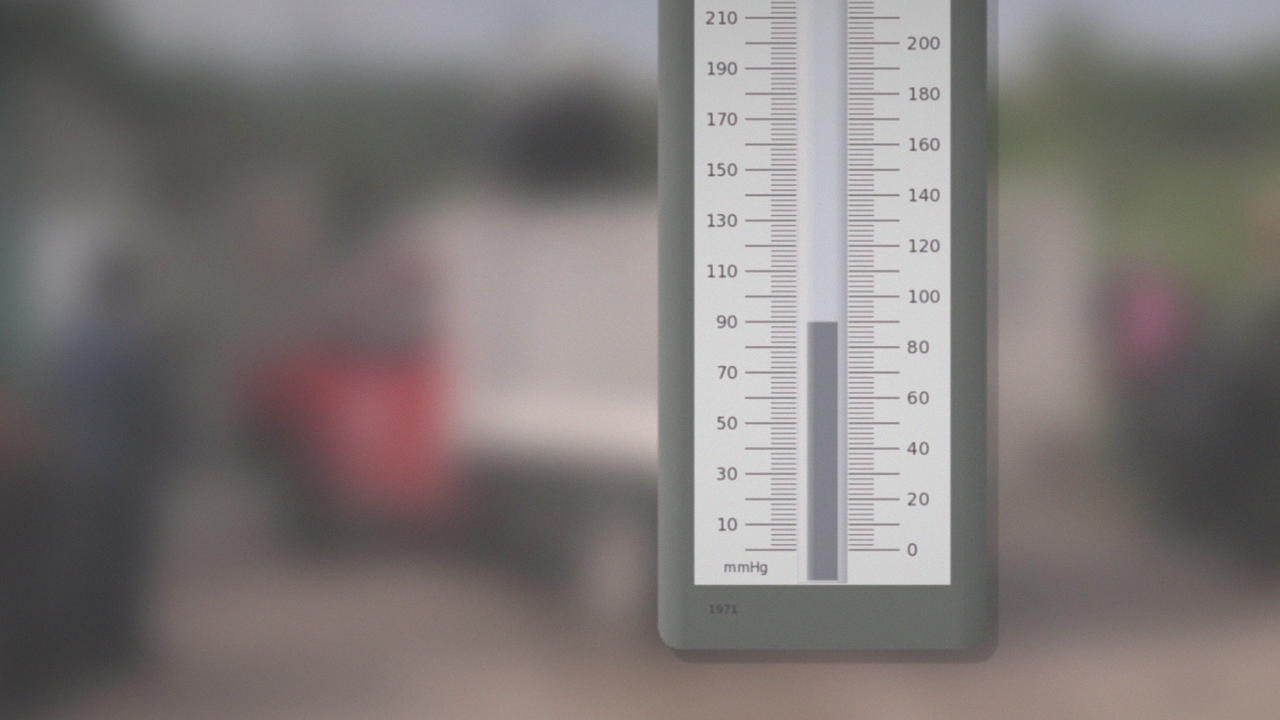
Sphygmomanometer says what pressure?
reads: 90 mmHg
